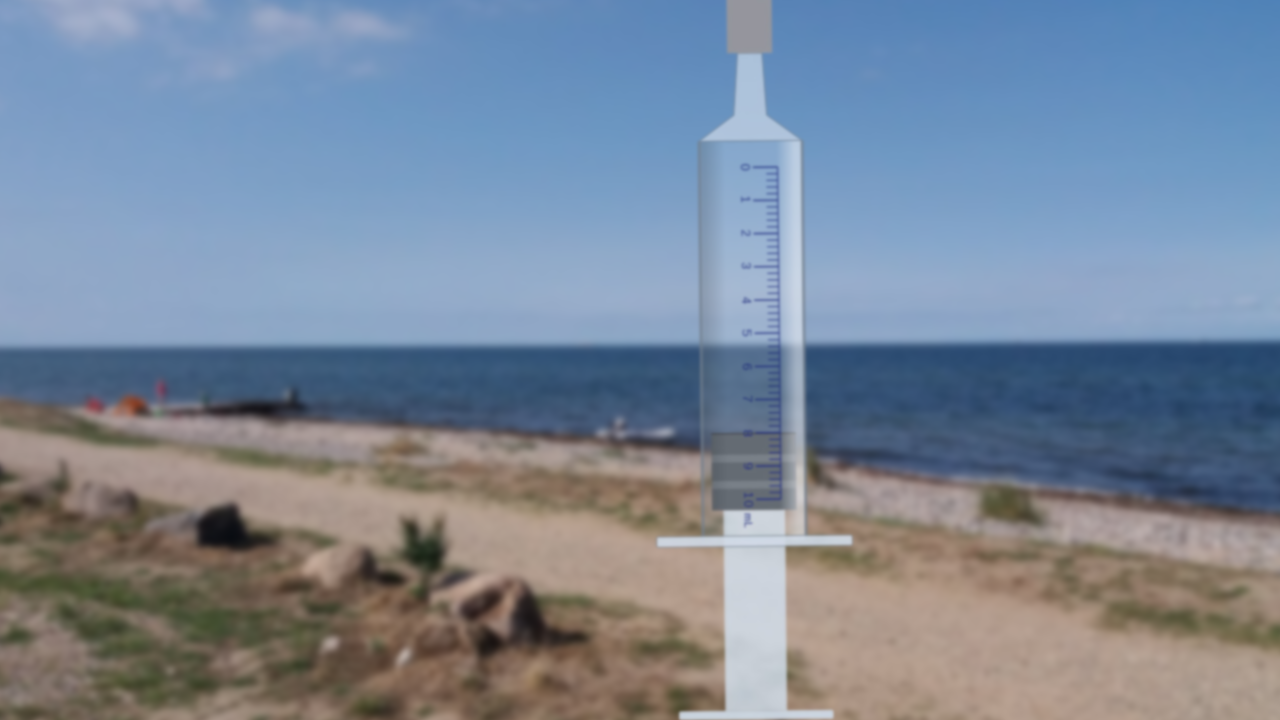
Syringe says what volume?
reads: 8 mL
